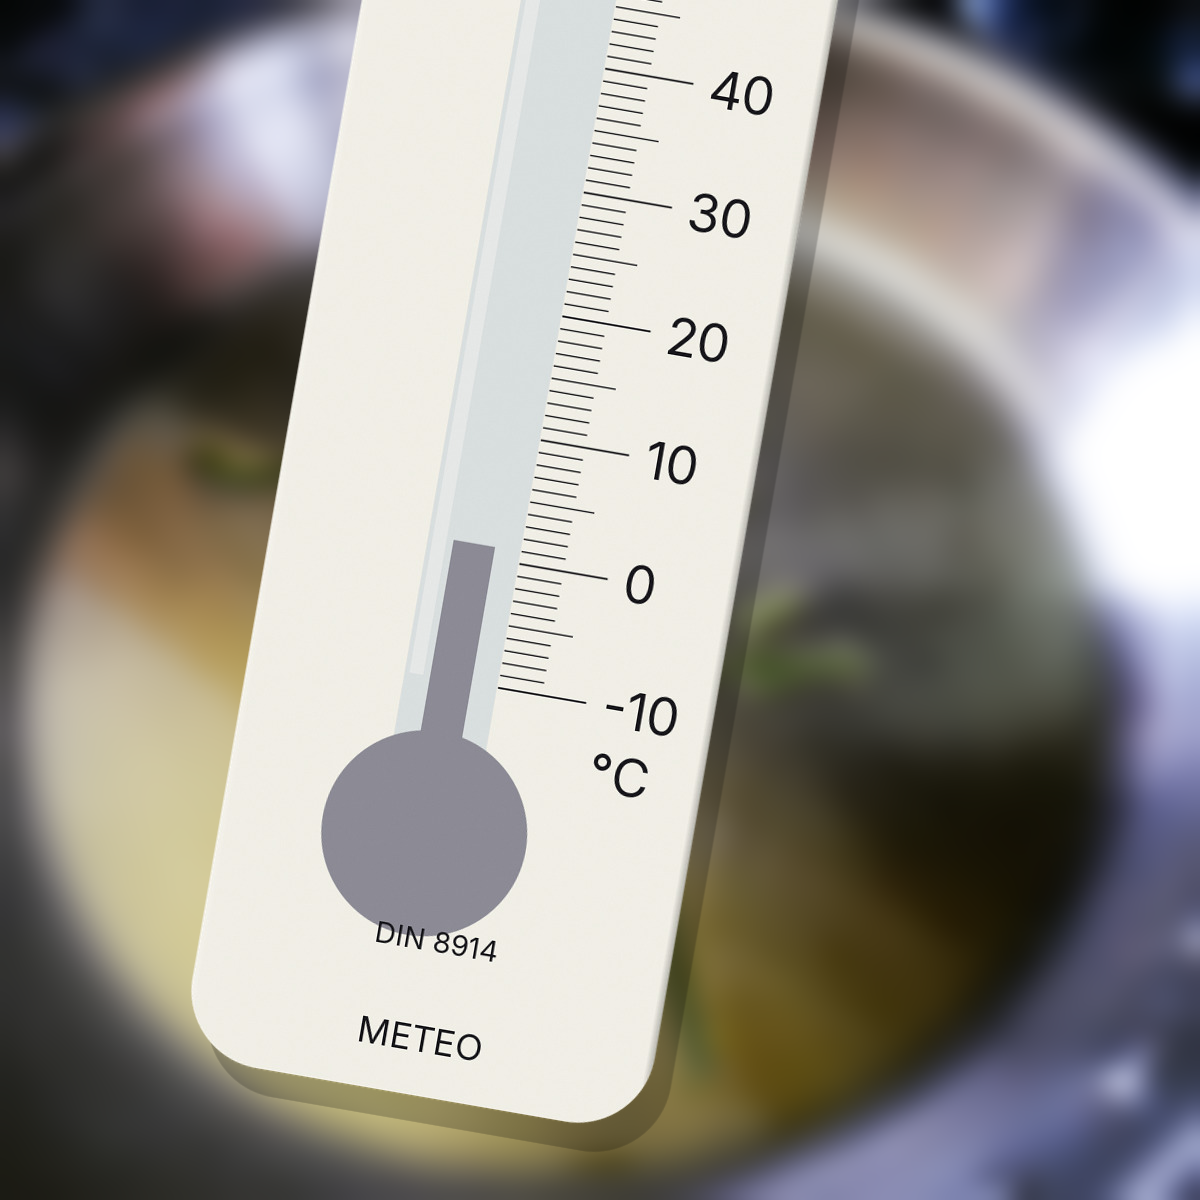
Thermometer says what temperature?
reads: 1 °C
